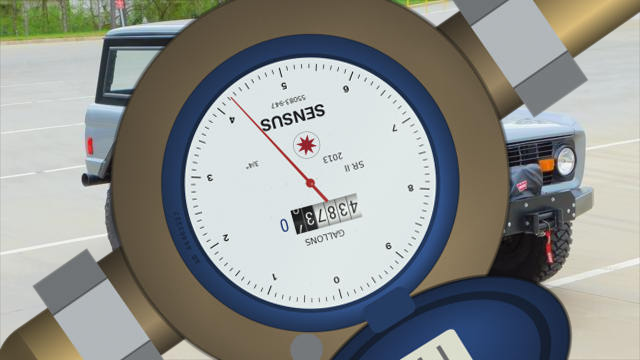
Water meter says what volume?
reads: 4387374.2 gal
